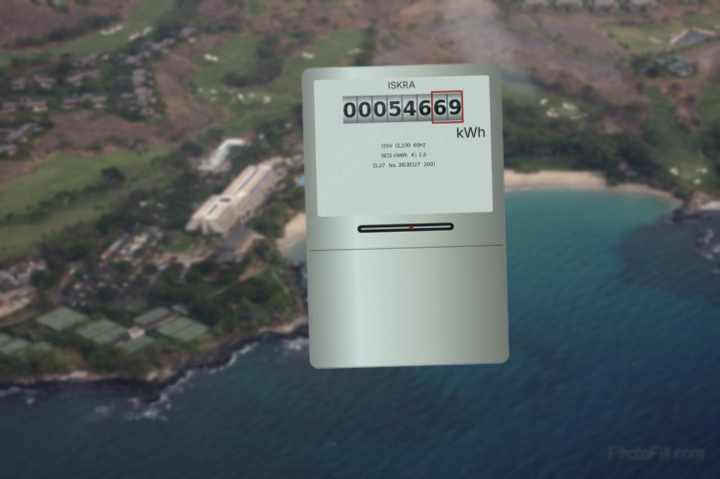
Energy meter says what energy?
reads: 546.69 kWh
